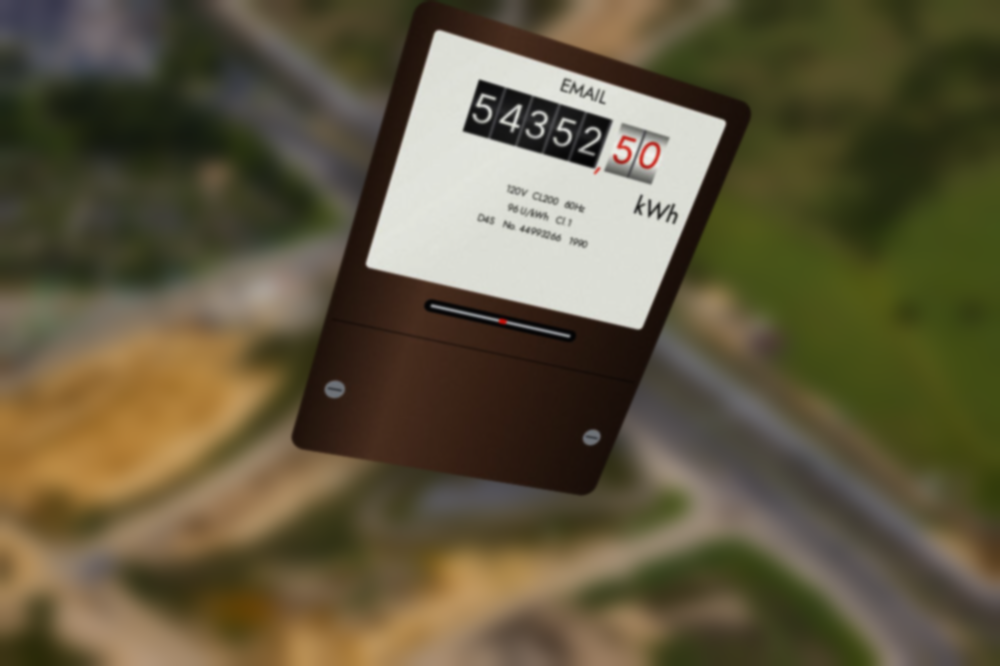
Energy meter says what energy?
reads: 54352.50 kWh
